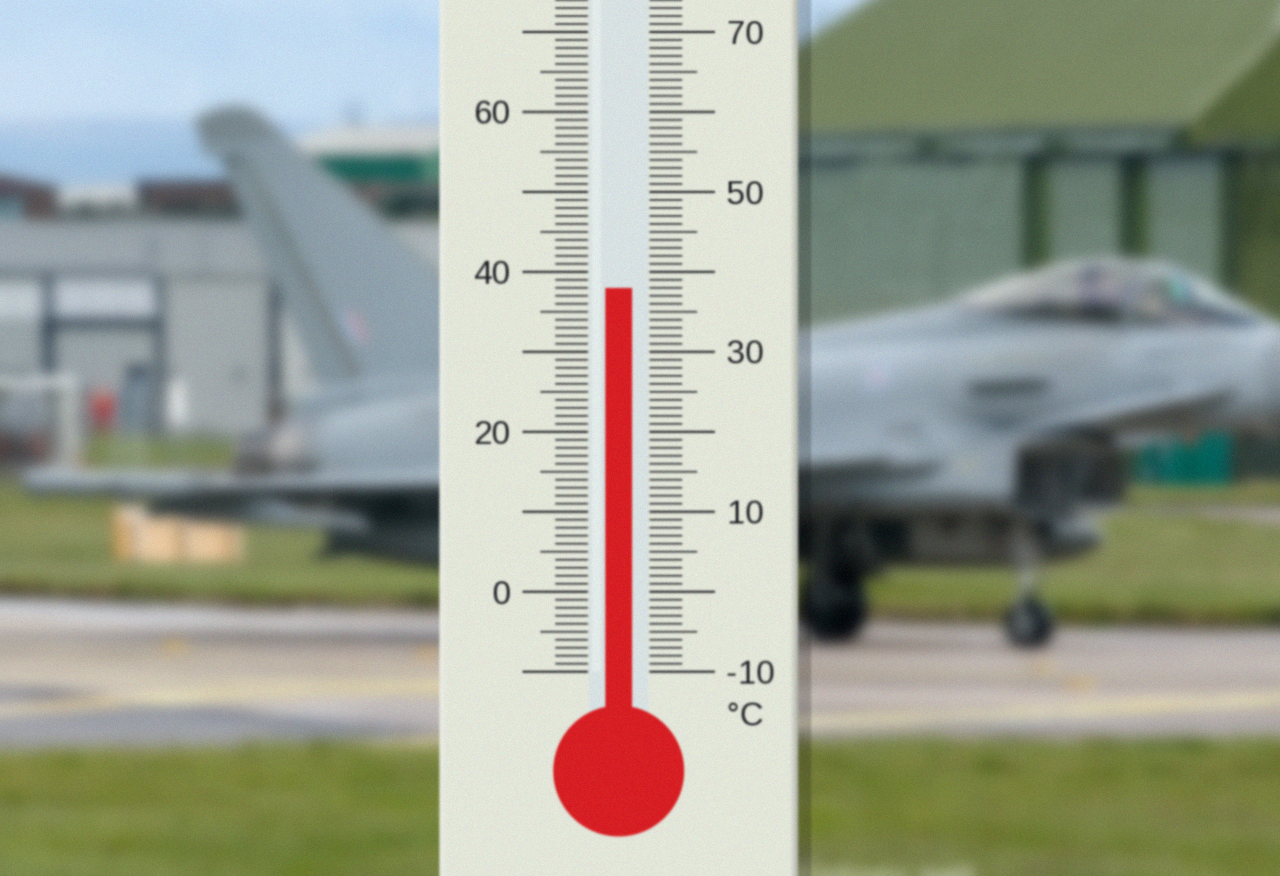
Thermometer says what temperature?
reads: 38 °C
